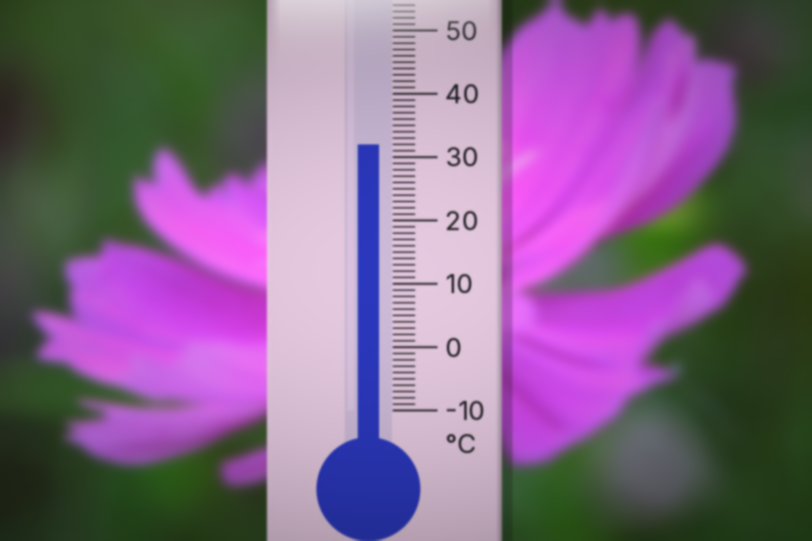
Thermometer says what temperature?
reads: 32 °C
